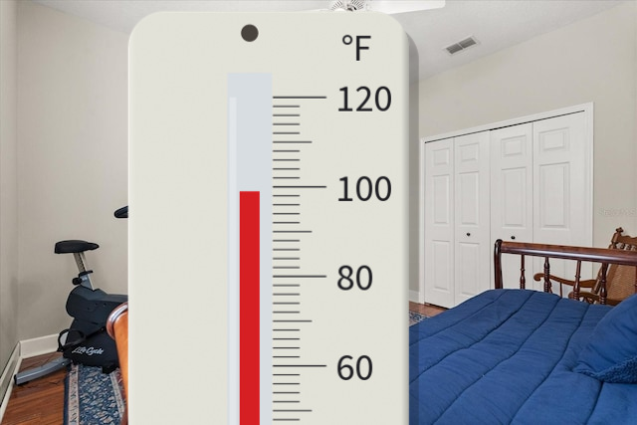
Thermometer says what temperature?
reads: 99 °F
